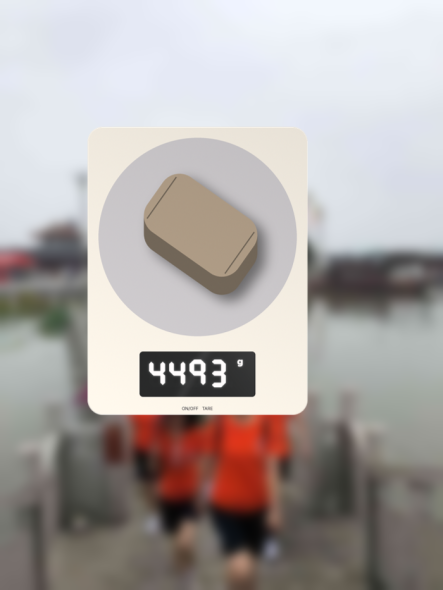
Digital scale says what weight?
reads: 4493 g
